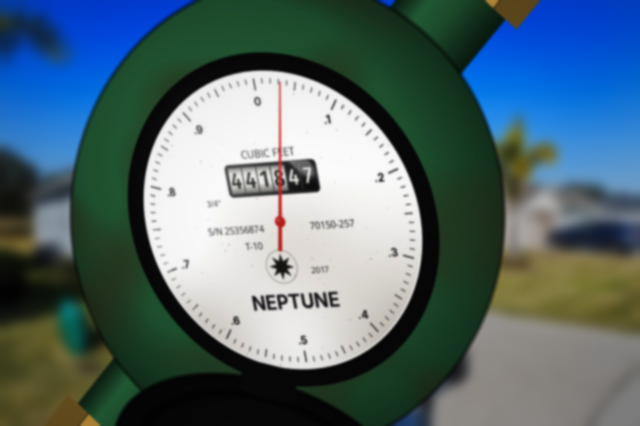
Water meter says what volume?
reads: 441847.03 ft³
